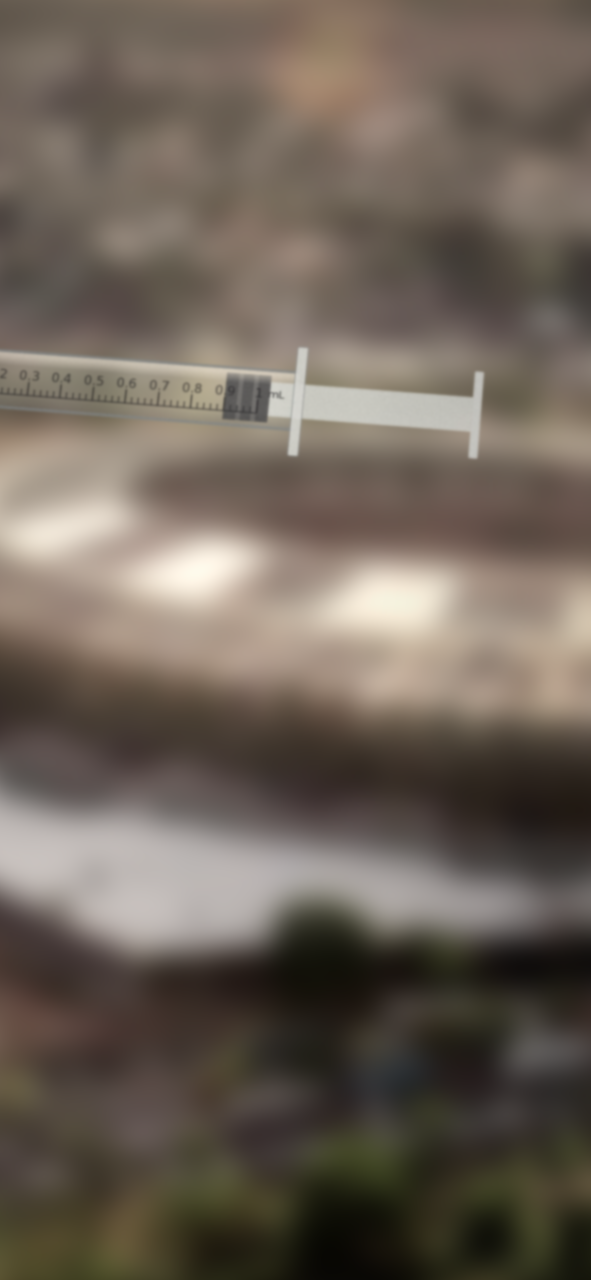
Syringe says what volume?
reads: 0.9 mL
